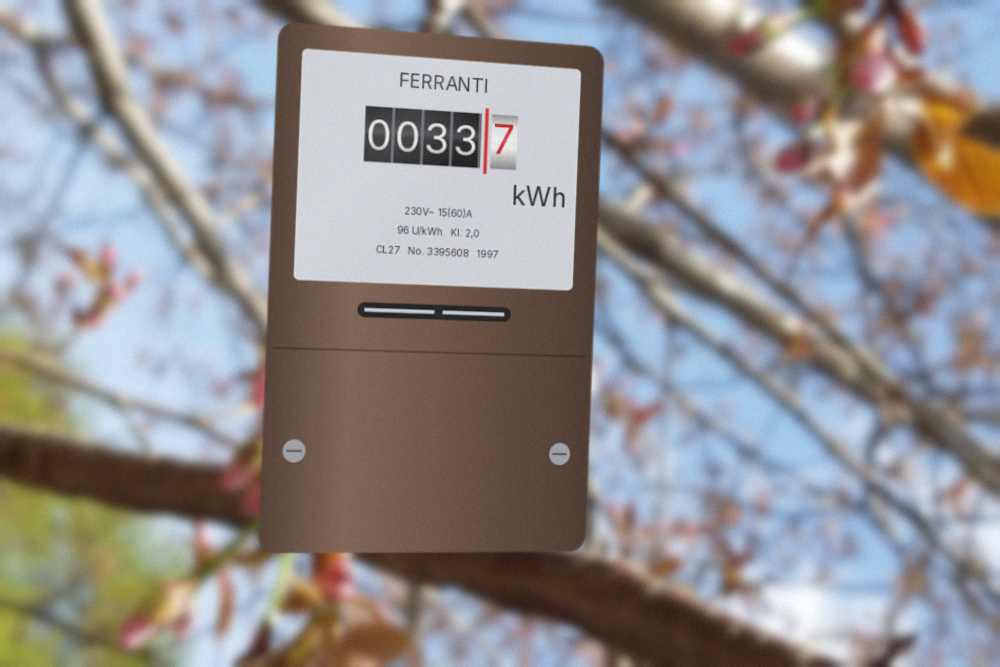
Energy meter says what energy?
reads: 33.7 kWh
